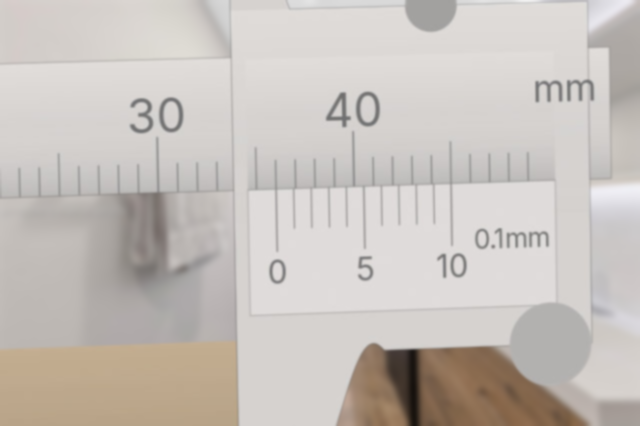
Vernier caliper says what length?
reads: 36.0 mm
